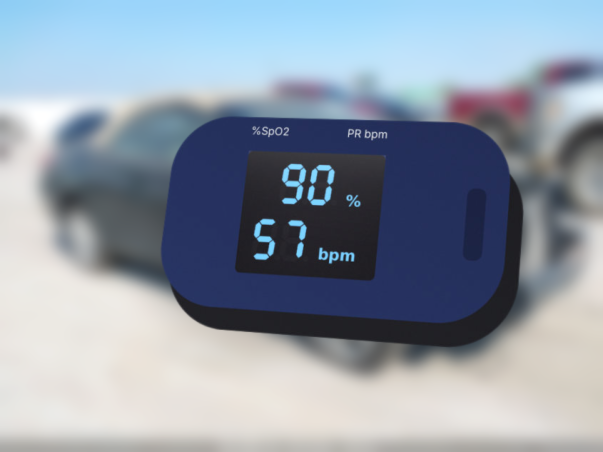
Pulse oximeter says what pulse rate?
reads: 57 bpm
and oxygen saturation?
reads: 90 %
